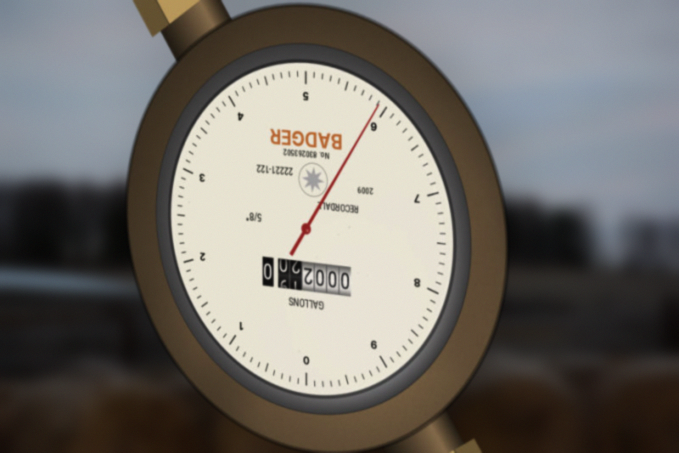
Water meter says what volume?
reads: 2195.9 gal
